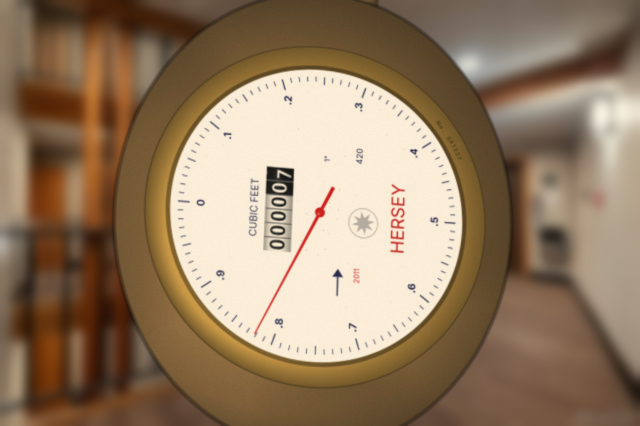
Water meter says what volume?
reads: 6.82 ft³
